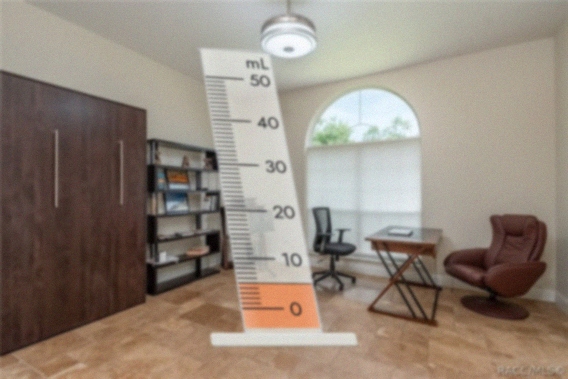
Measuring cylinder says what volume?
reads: 5 mL
